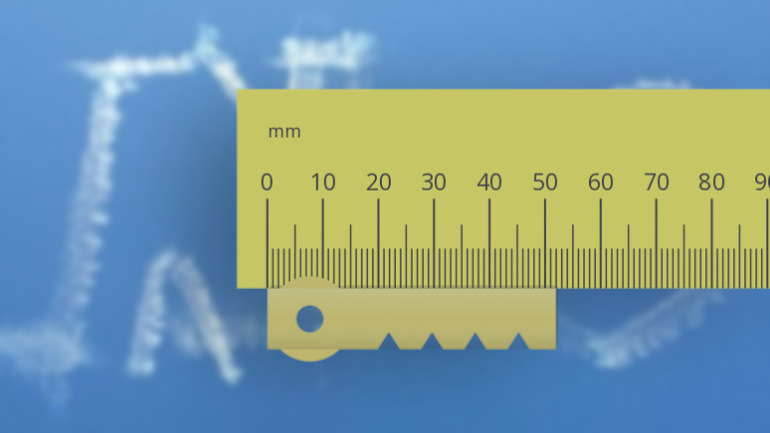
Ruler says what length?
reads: 52 mm
